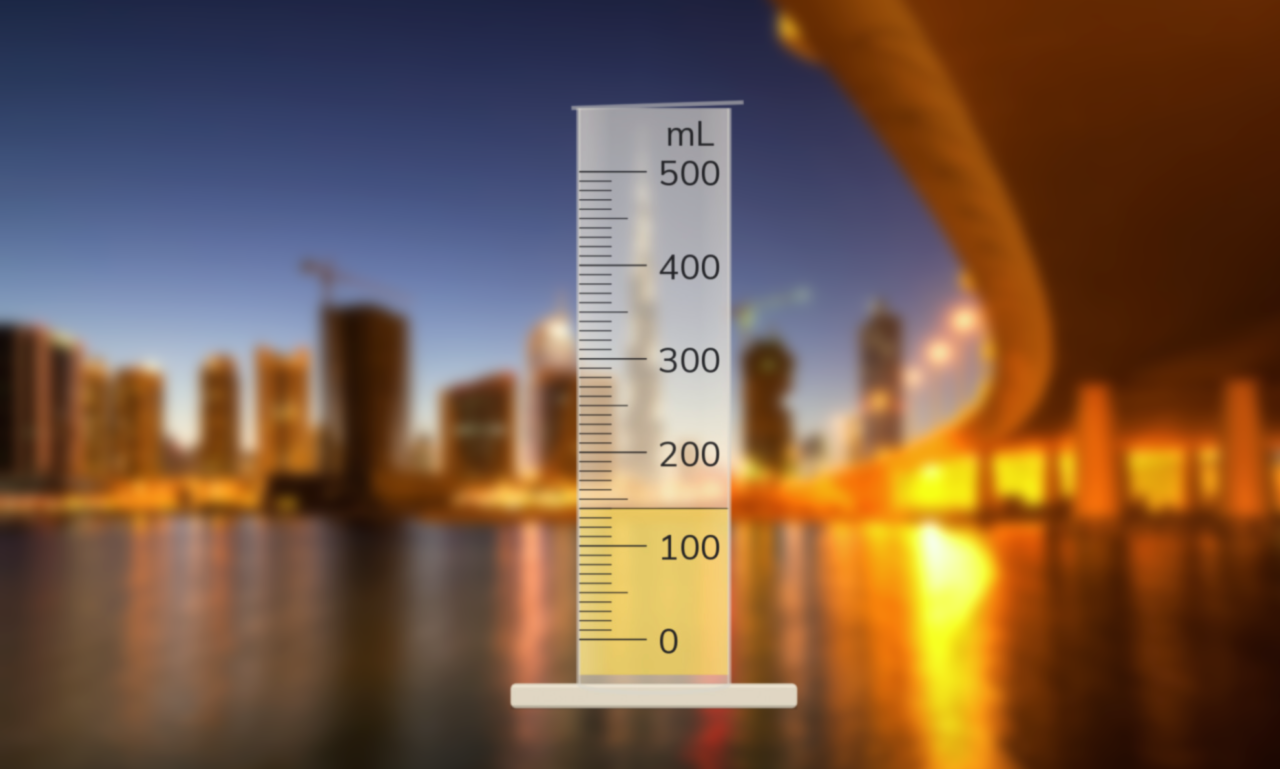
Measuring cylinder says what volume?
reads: 140 mL
